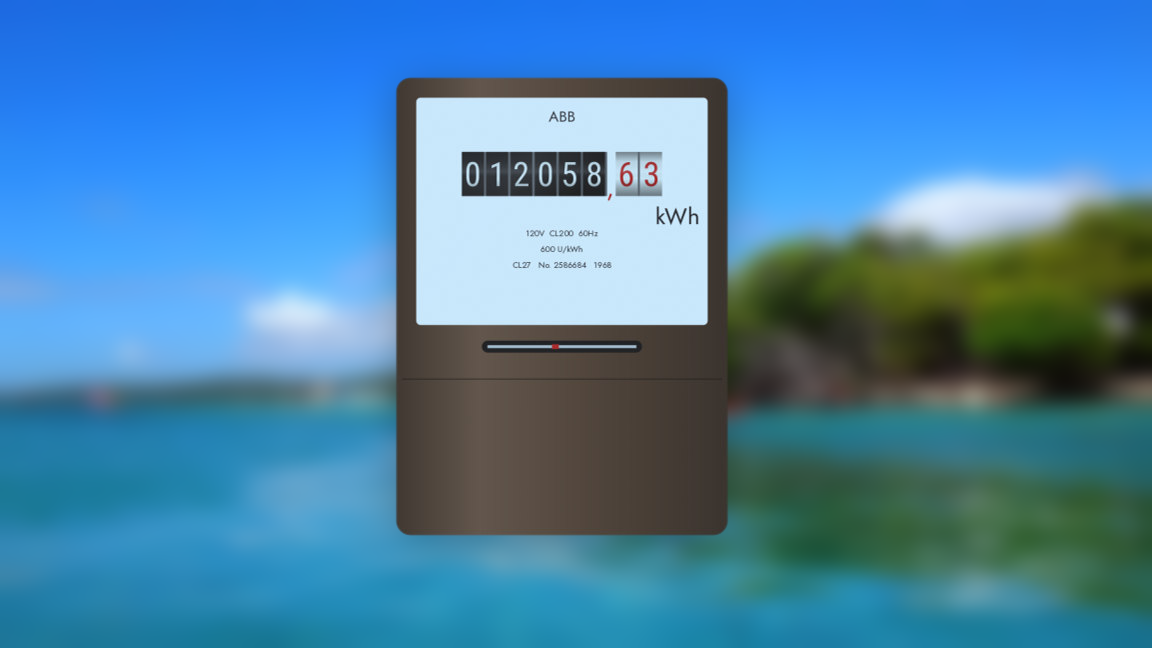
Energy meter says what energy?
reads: 12058.63 kWh
